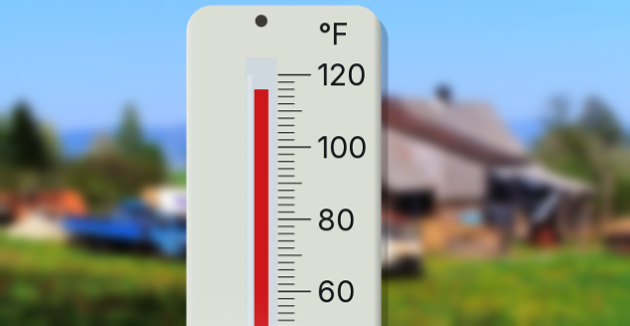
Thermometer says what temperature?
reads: 116 °F
